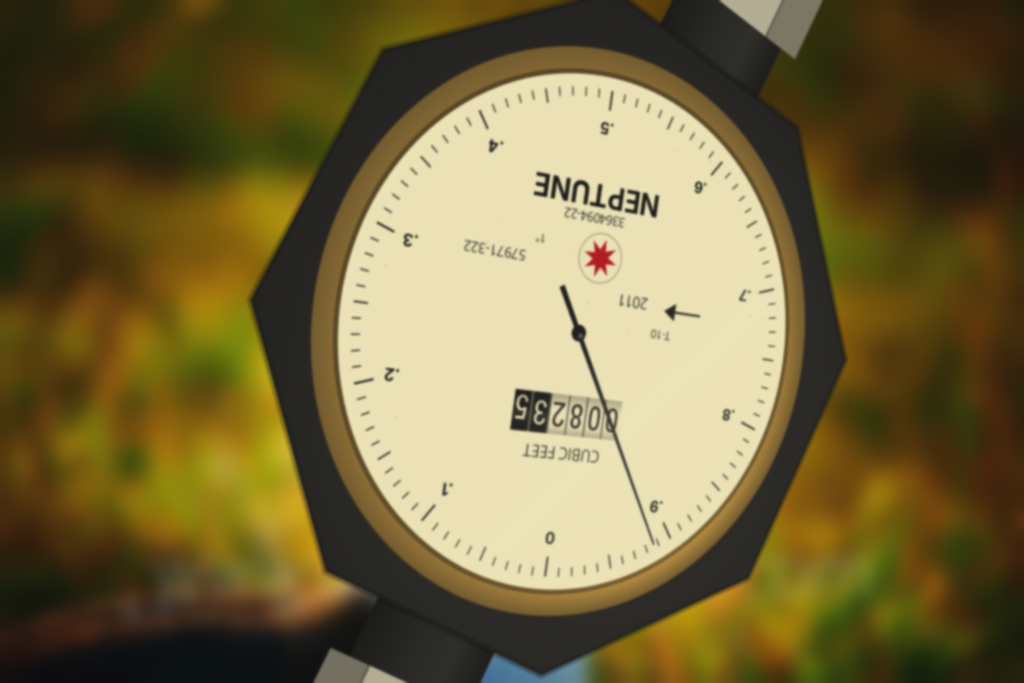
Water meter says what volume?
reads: 8234.91 ft³
